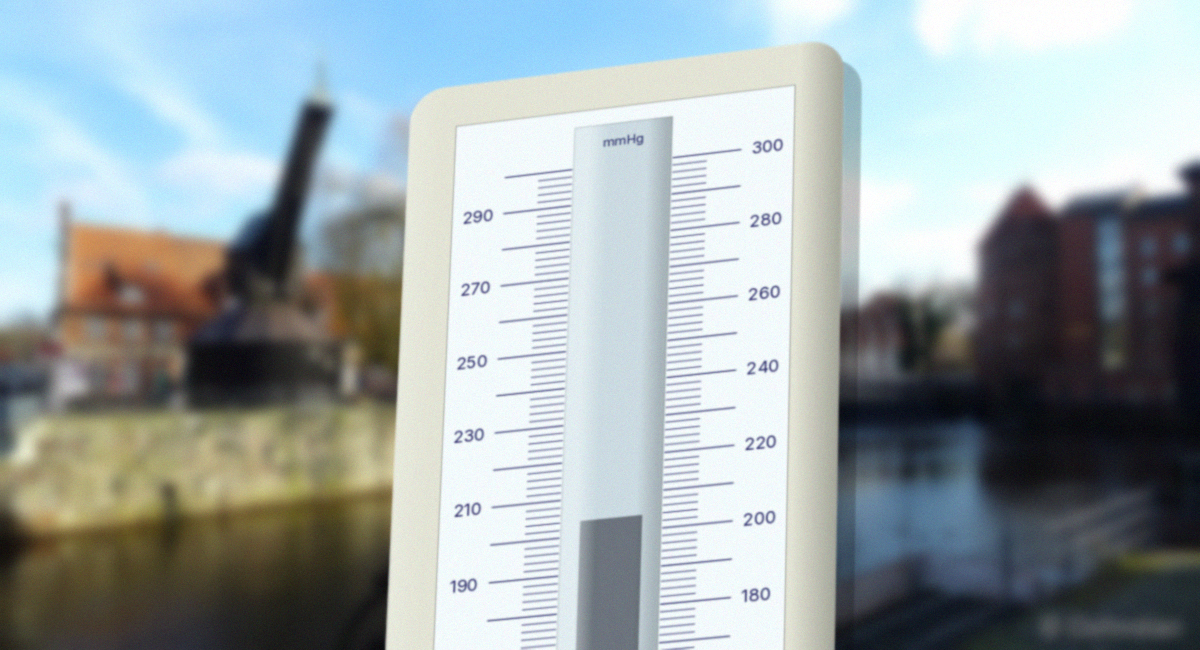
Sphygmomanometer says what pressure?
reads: 204 mmHg
